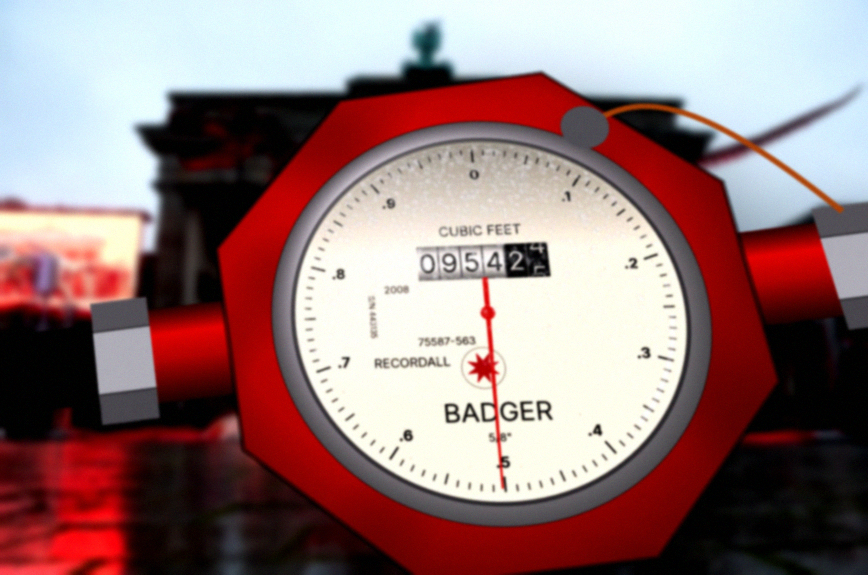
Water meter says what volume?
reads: 95424.50 ft³
